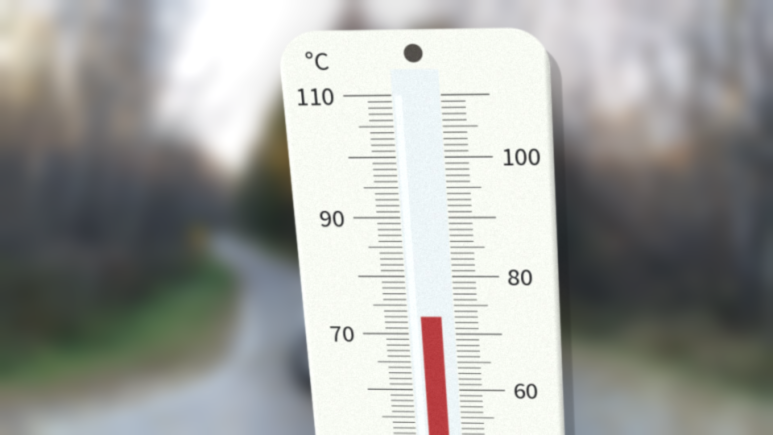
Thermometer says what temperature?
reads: 73 °C
